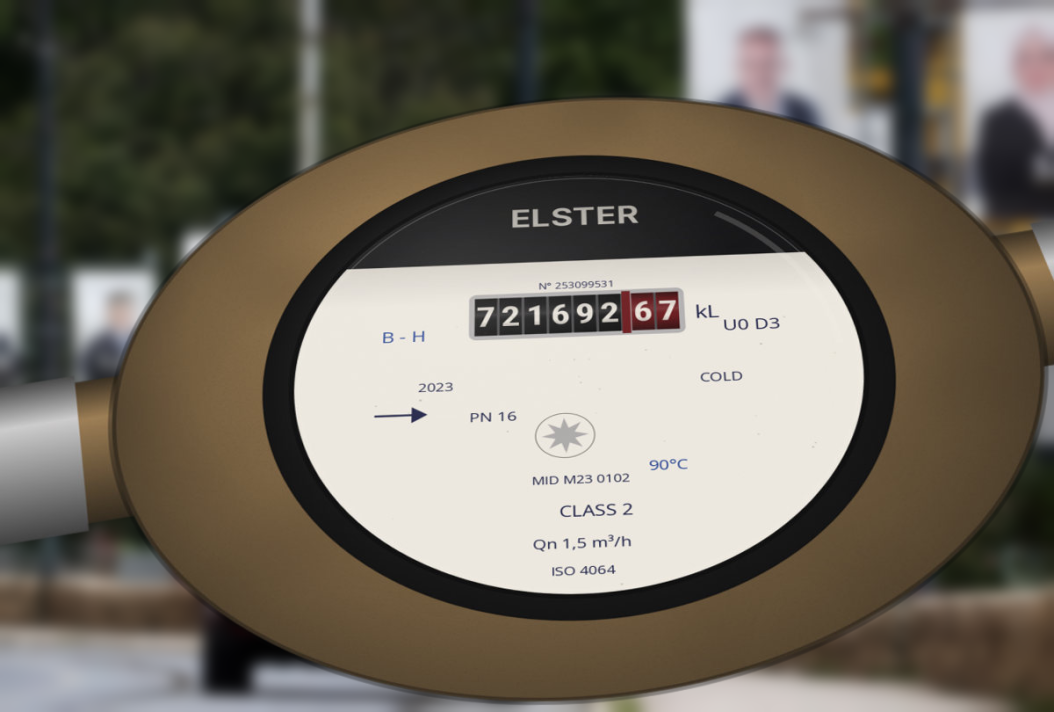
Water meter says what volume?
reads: 721692.67 kL
